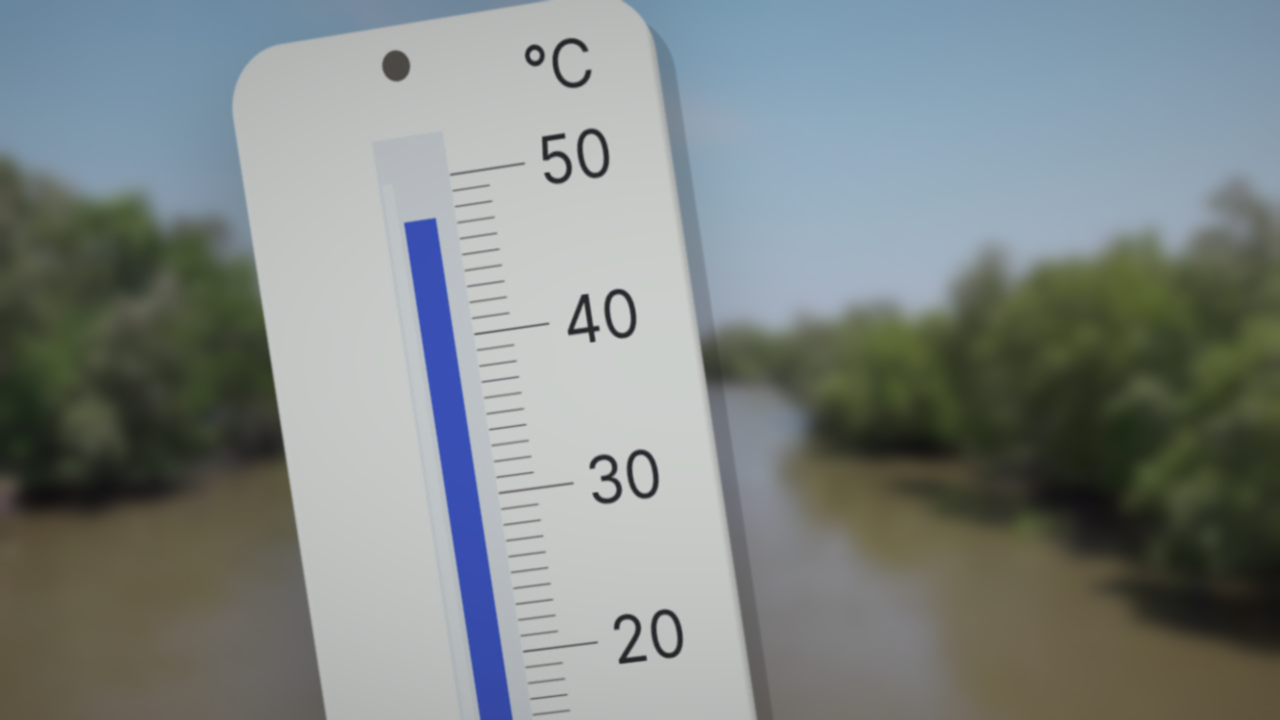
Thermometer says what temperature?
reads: 47.5 °C
